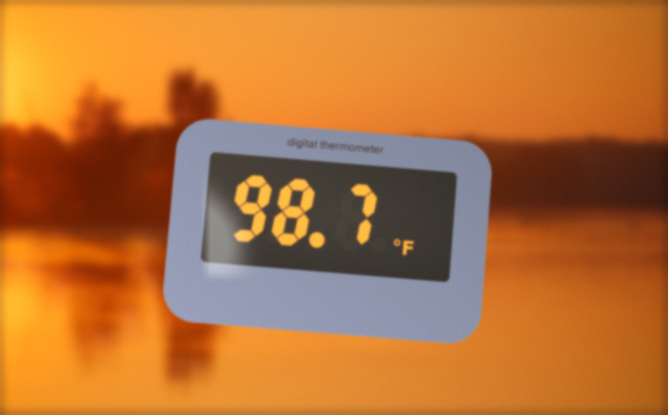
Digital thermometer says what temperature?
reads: 98.7 °F
